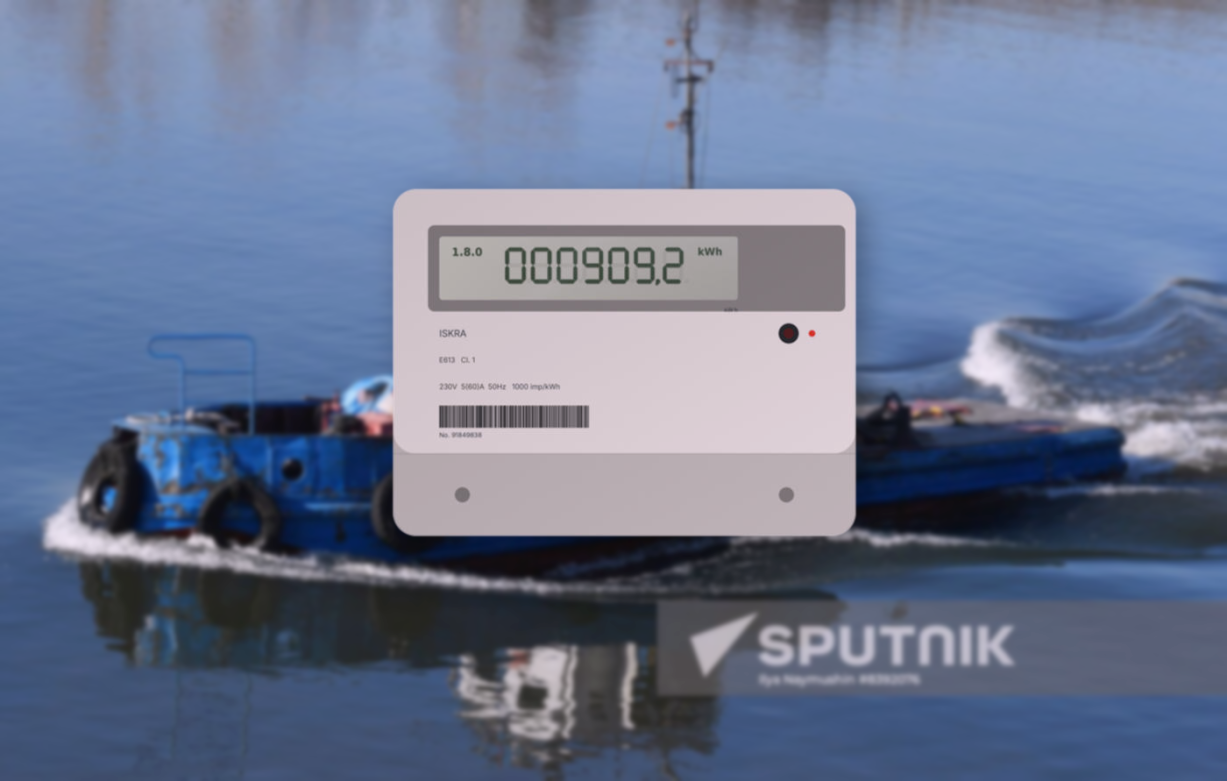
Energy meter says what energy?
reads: 909.2 kWh
